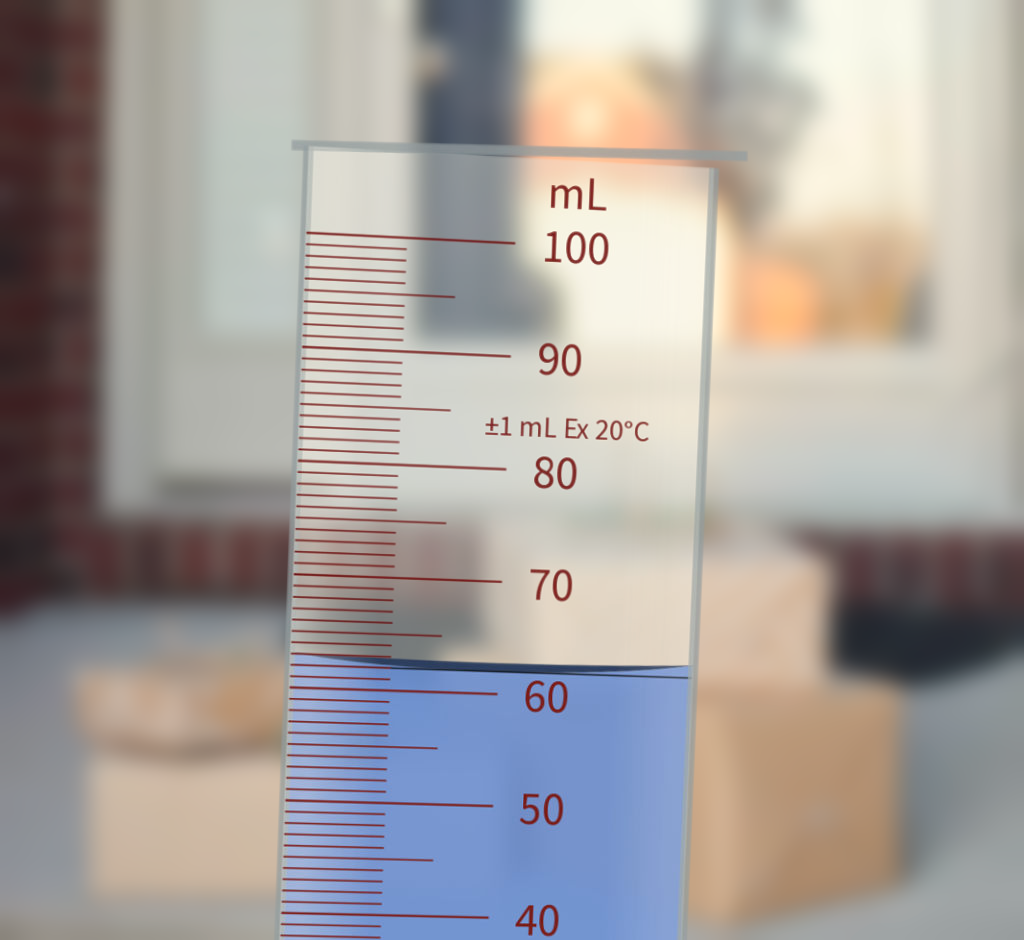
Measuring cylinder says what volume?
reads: 62 mL
